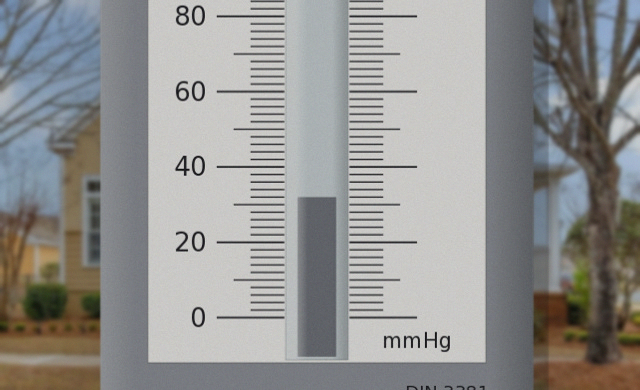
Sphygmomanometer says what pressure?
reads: 32 mmHg
